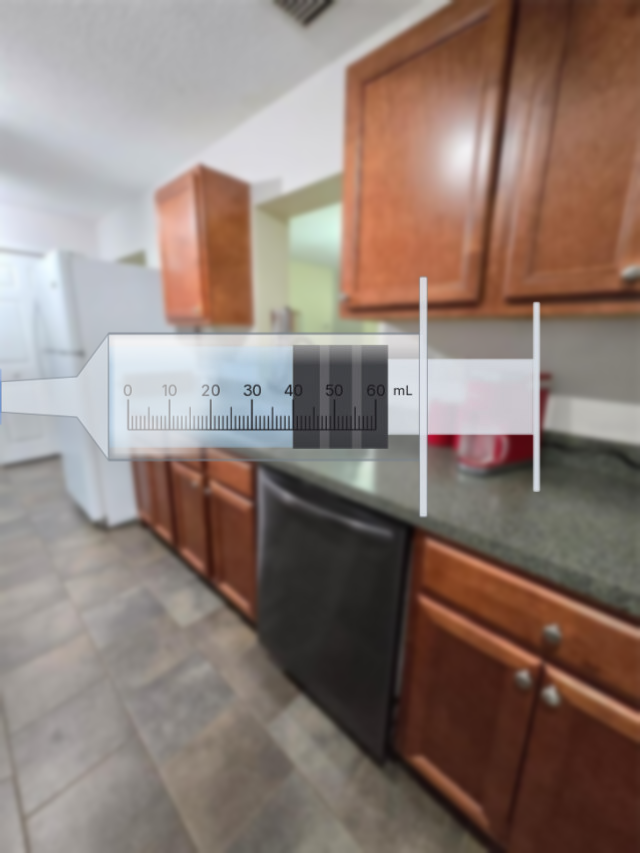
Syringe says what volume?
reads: 40 mL
